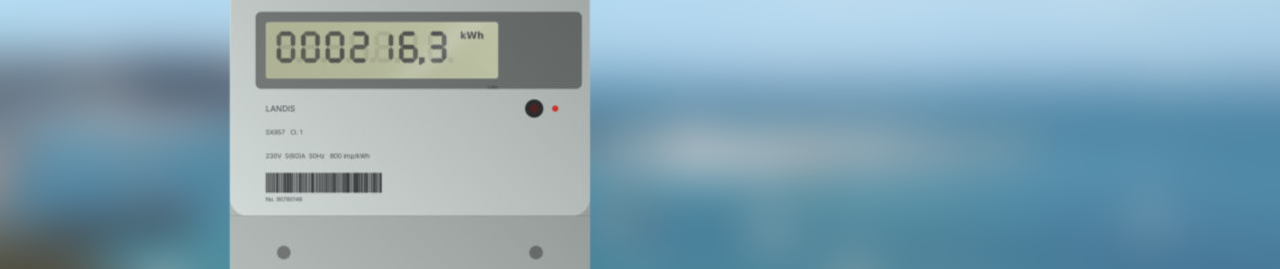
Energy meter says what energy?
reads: 216.3 kWh
